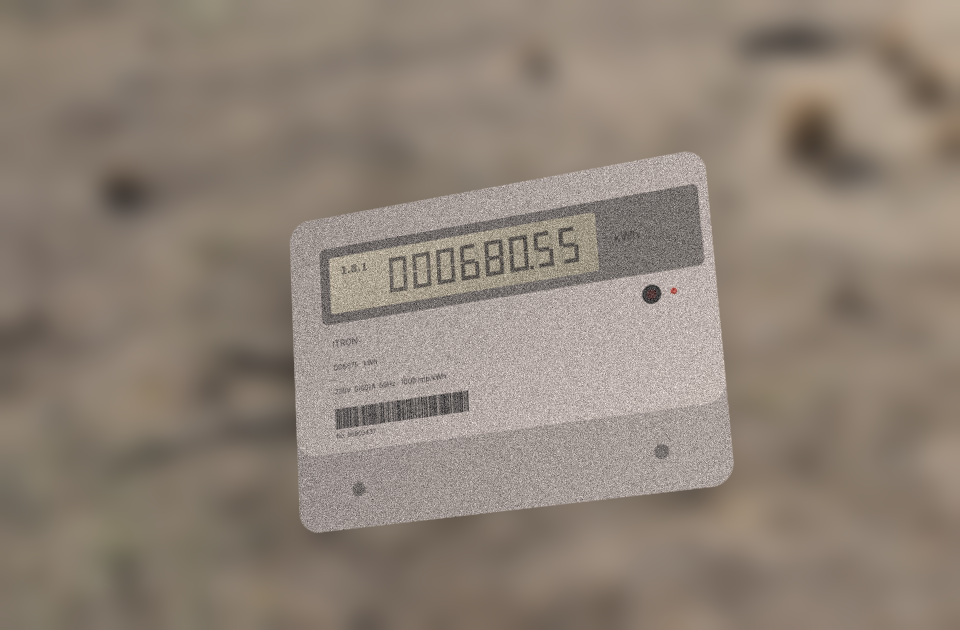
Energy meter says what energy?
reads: 680.55 kWh
